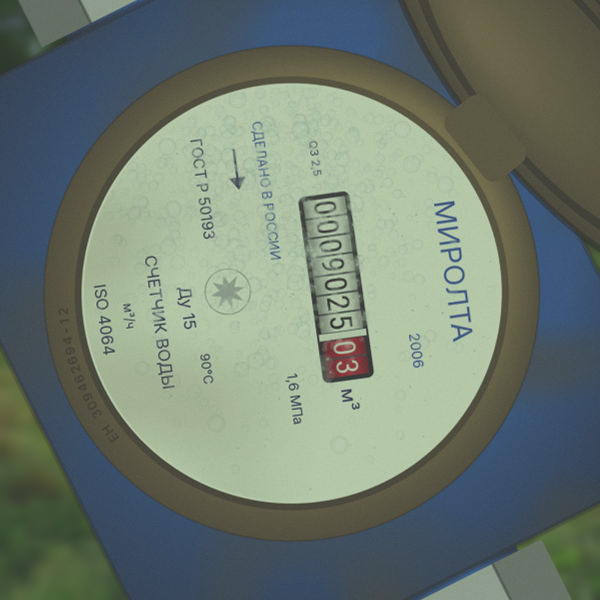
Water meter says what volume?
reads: 9025.03 m³
